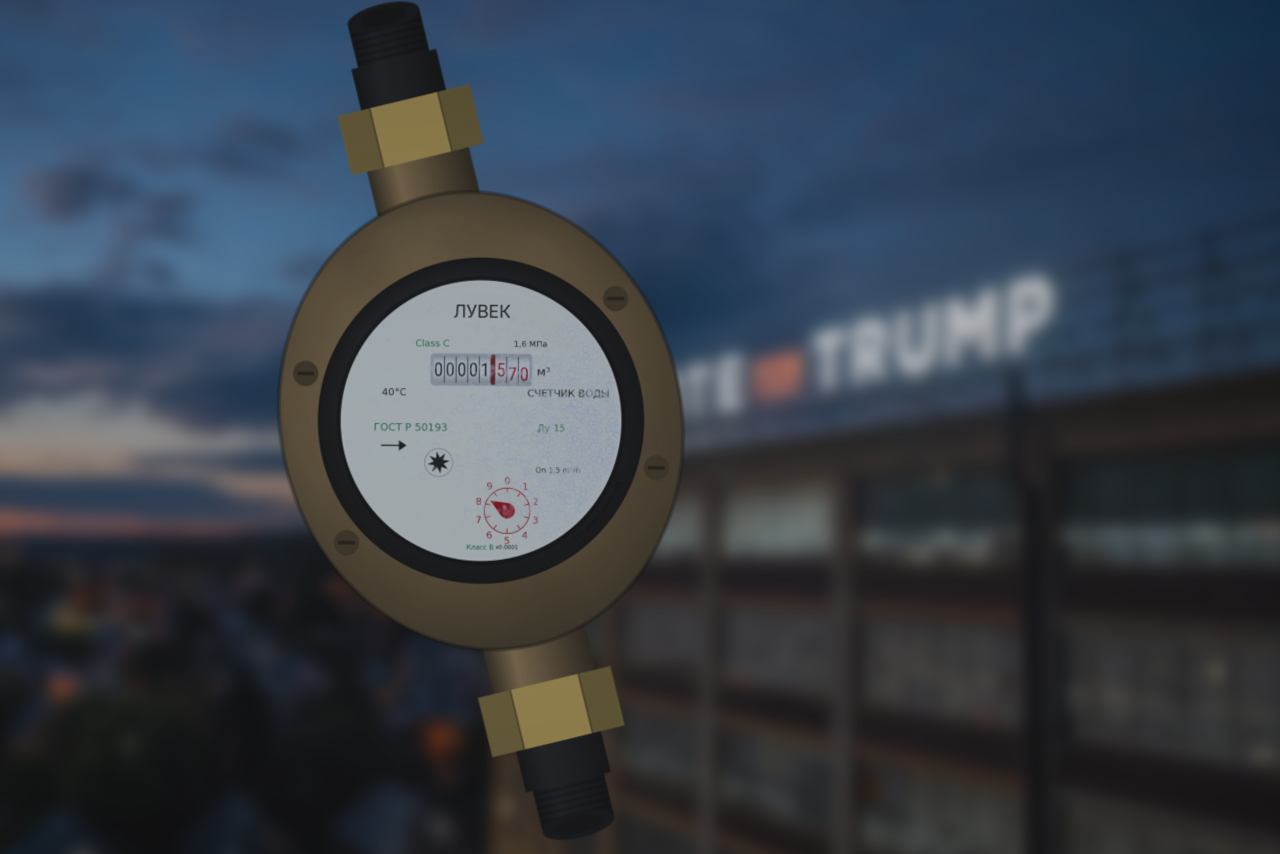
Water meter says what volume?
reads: 1.5698 m³
